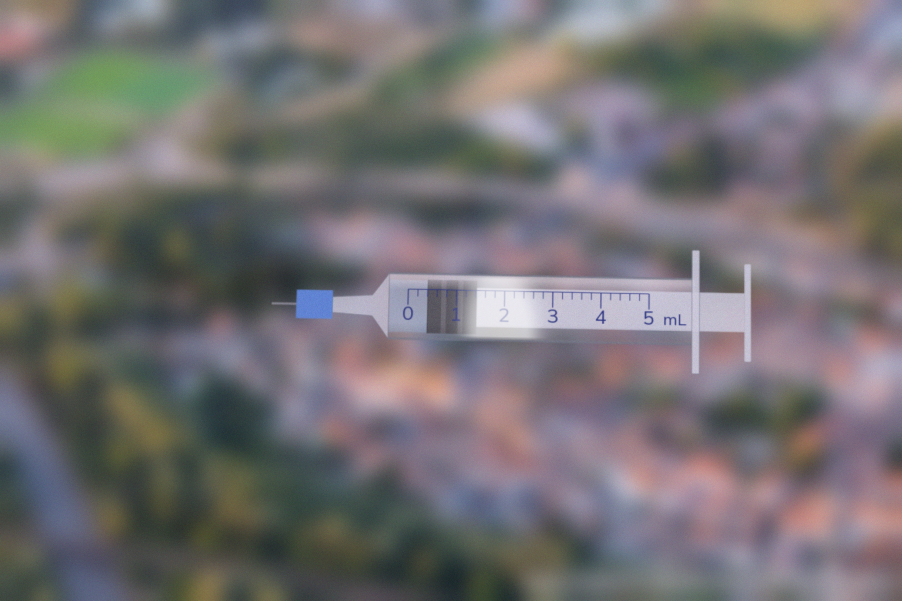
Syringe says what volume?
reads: 0.4 mL
